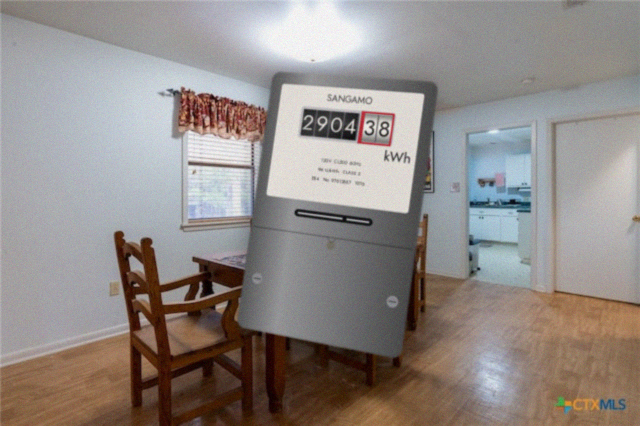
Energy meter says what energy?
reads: 2904.38 kWh
